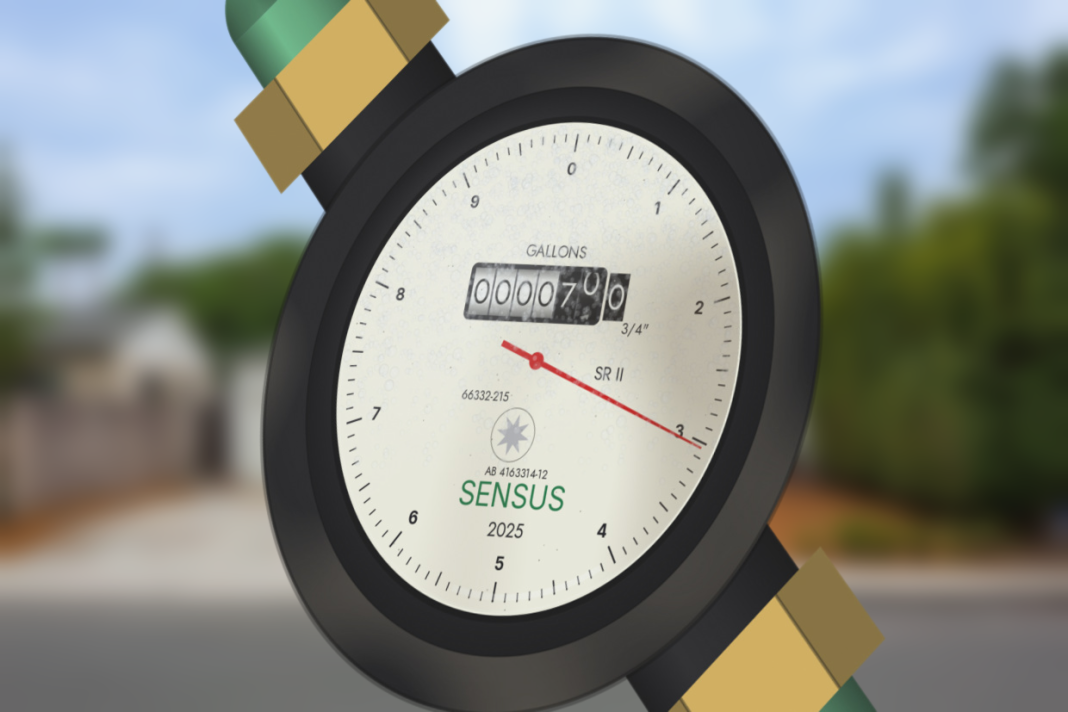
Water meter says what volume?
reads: 703.0 gal
